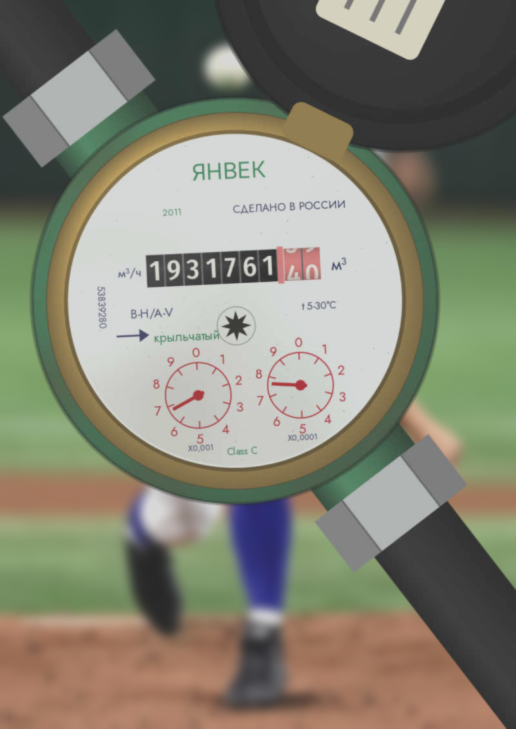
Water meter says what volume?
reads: 1931761.3967 m³
